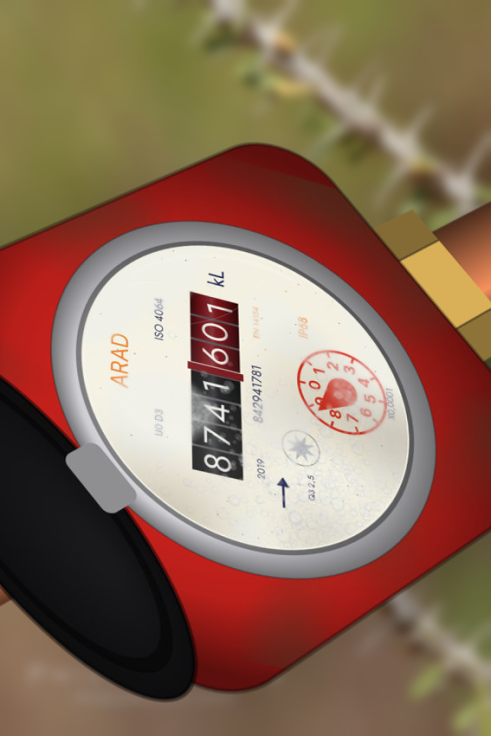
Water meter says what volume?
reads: 8741.6008 kL
